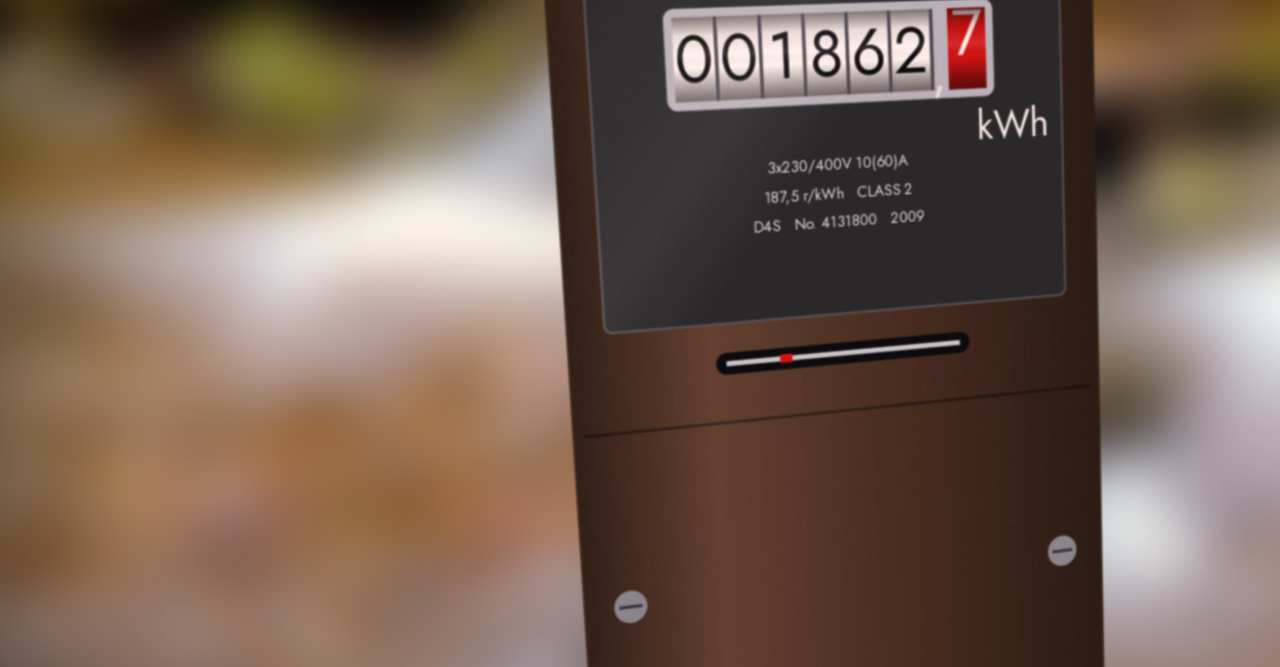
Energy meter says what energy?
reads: 1862.7 kWh
